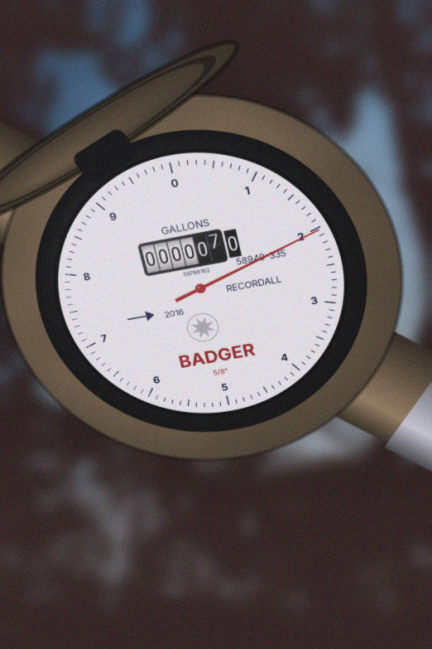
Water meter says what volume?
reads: 72.0 gal
